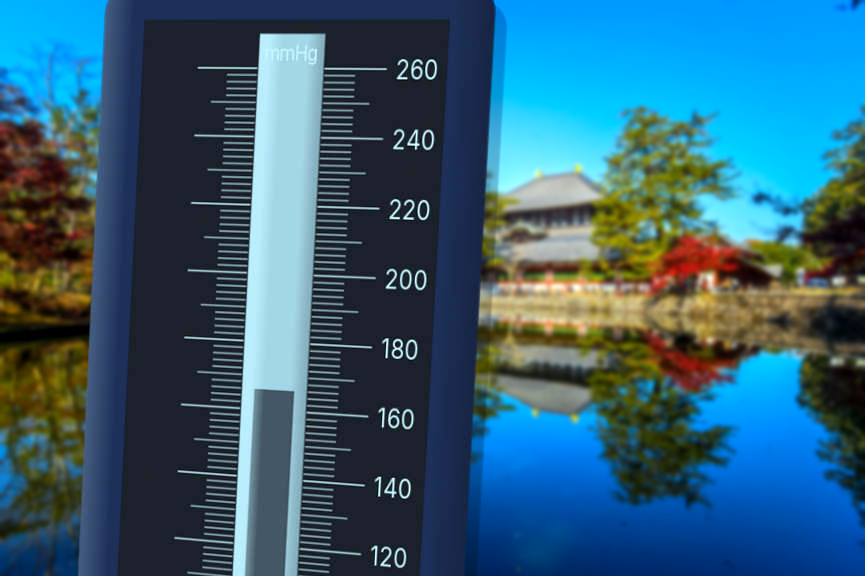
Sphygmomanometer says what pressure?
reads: 166 mmHg
